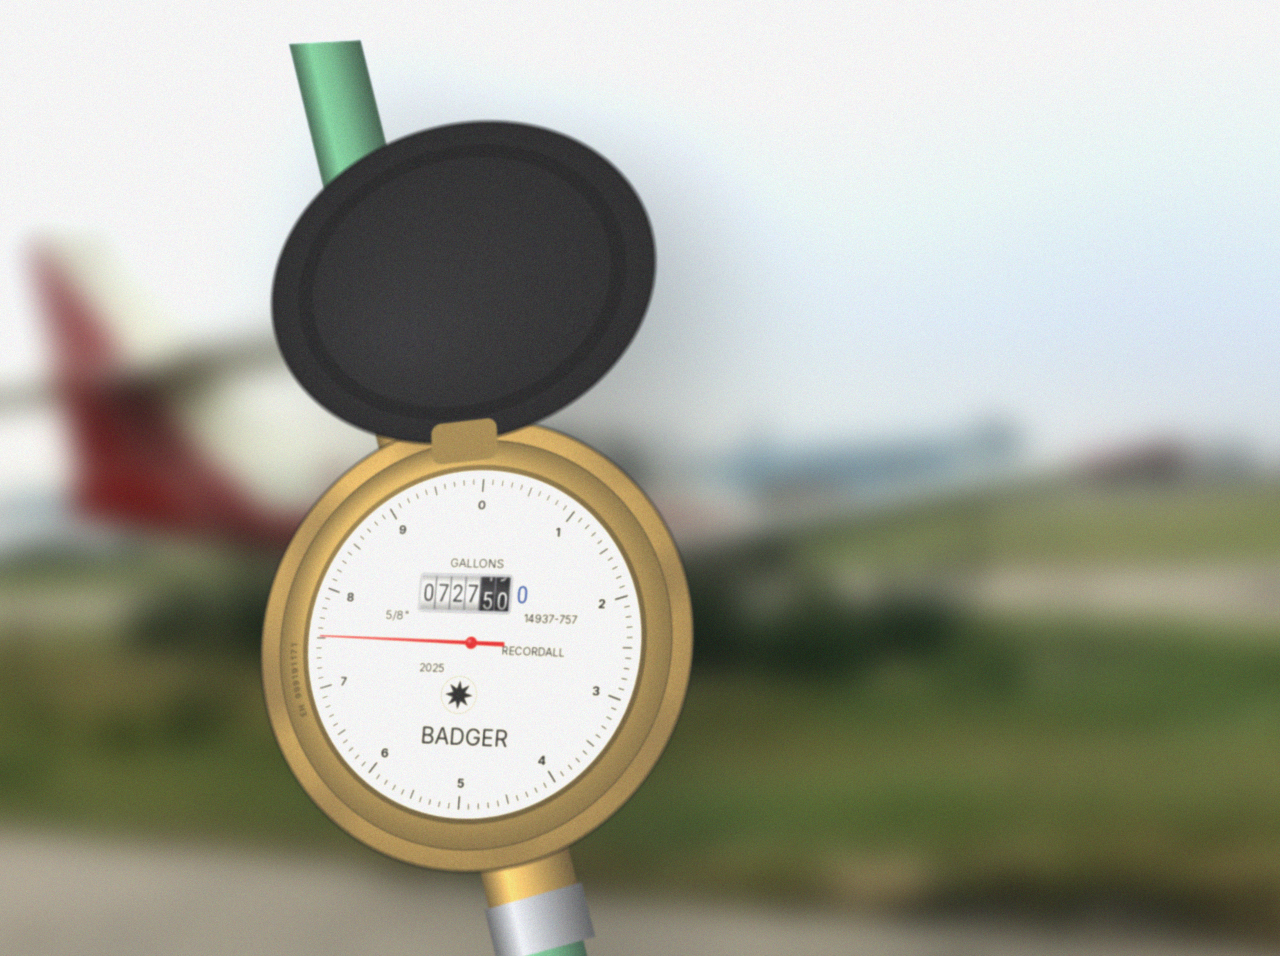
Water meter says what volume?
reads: 727497.5 gal
